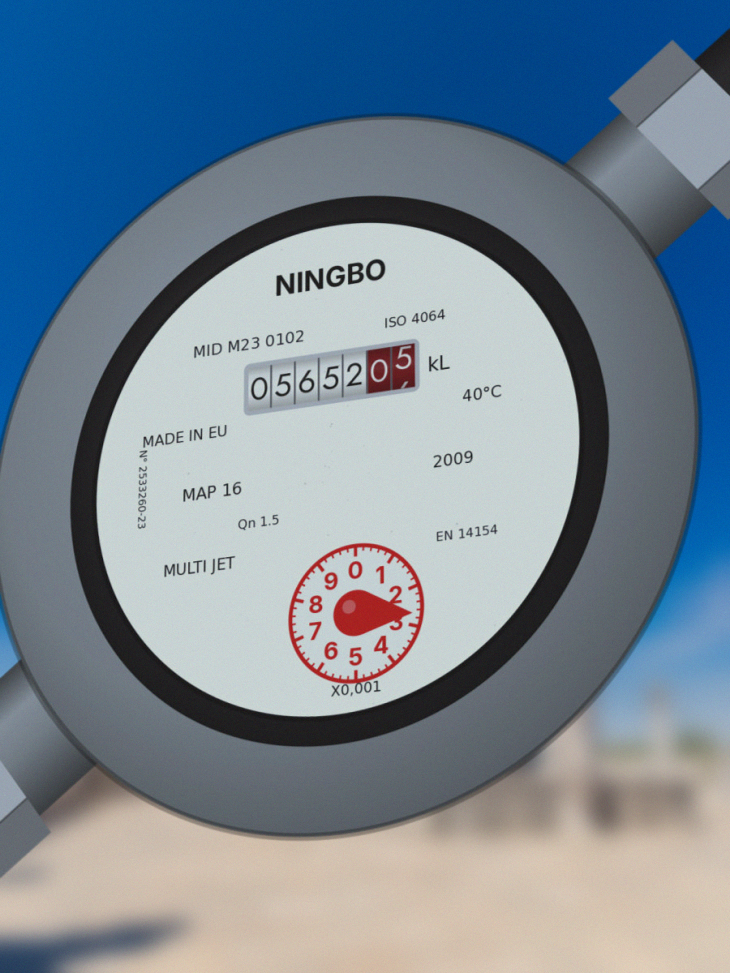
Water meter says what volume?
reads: 5652.052 kL
